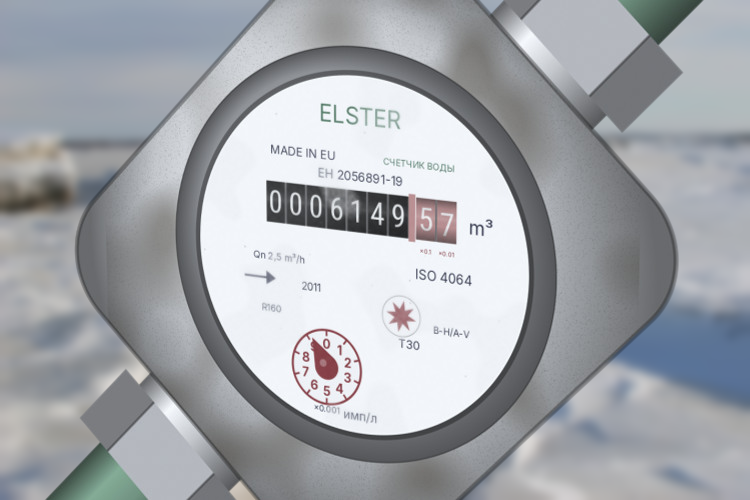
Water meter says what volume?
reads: 6149.569 m³
